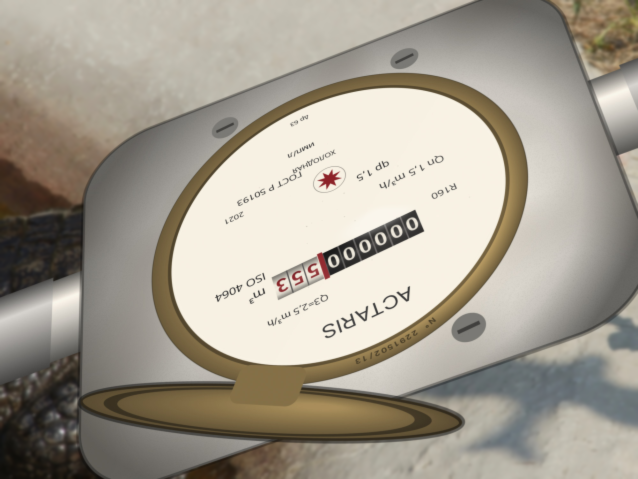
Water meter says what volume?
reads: 0.553 m³
